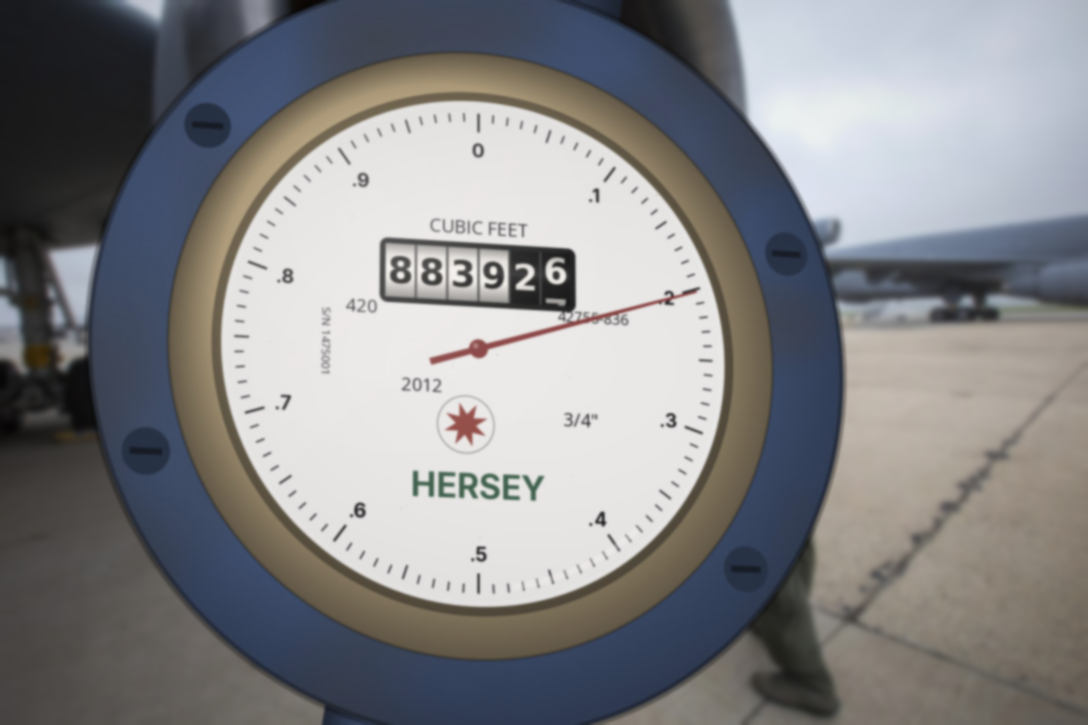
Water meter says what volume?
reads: 883926.20 ft³
